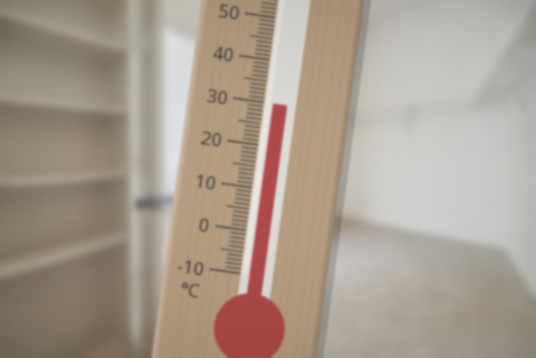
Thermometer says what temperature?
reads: 30 °C
